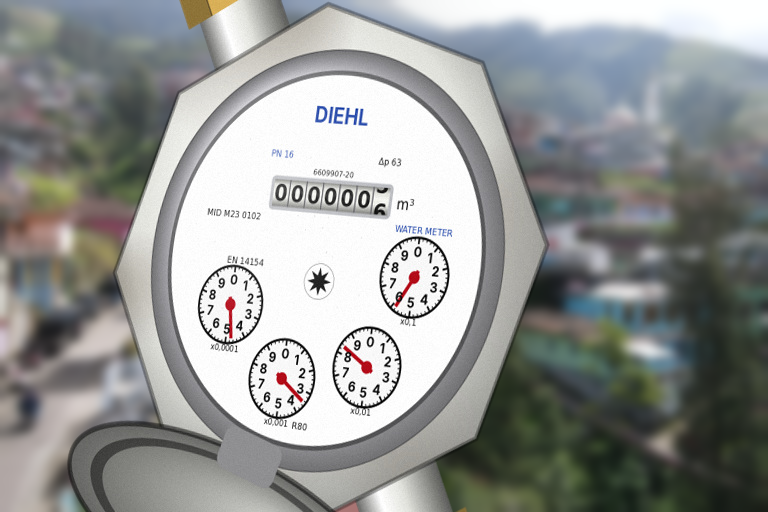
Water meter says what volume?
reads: 5.5834 m³
